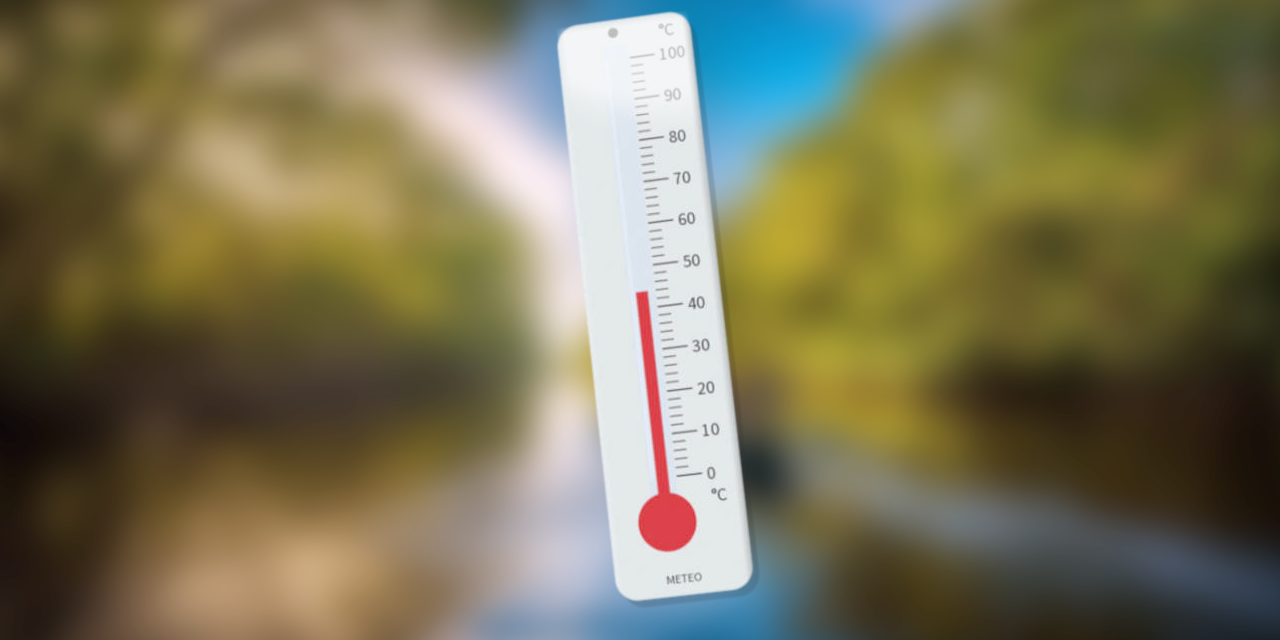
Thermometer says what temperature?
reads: 44 °C
